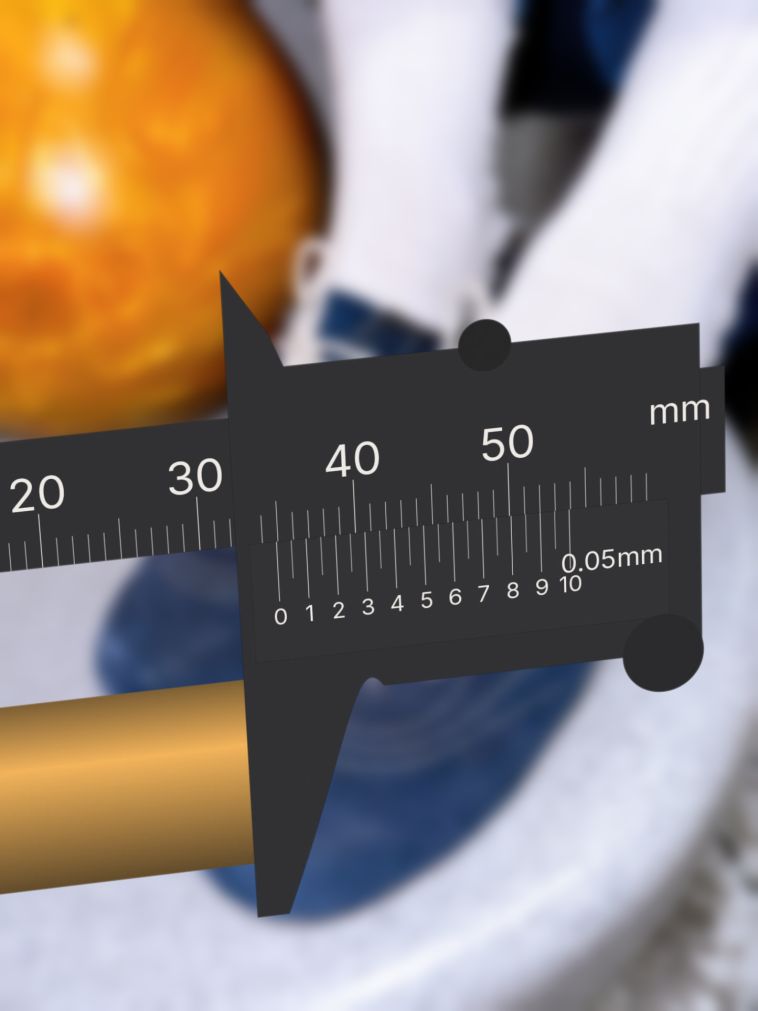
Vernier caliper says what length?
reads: 34.9 mm
